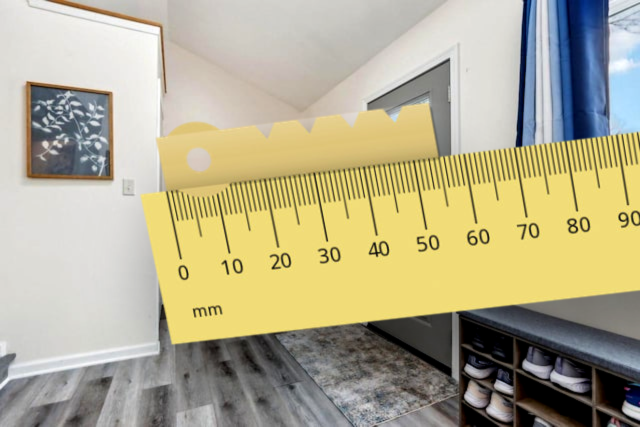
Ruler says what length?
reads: 55 mm
